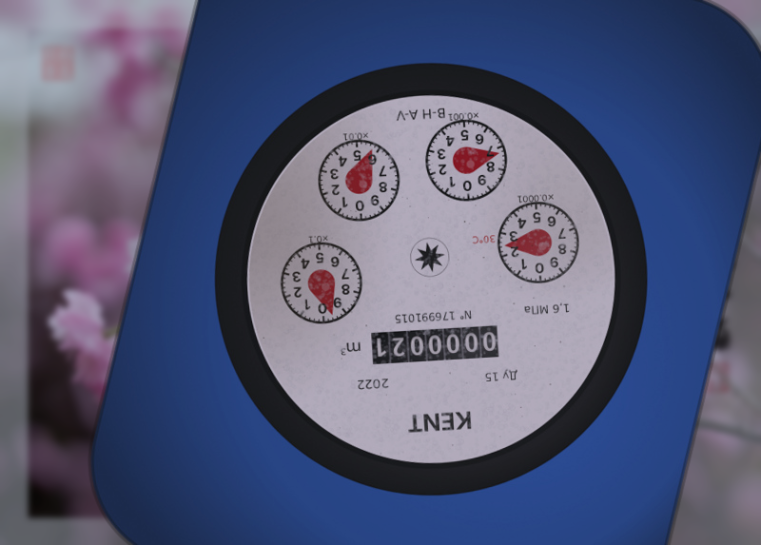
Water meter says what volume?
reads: 20.9572 m³
